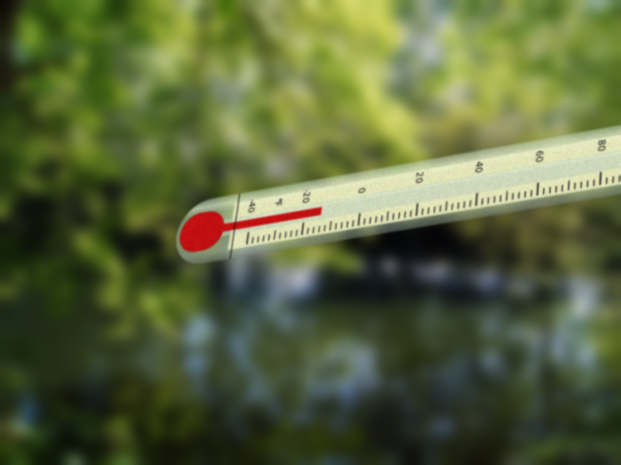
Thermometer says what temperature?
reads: -14 °F
